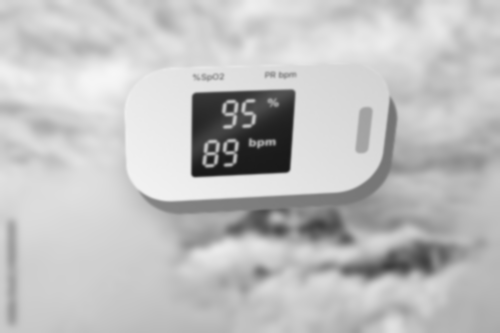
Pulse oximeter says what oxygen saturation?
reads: 95 %
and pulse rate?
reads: 89 bpm
